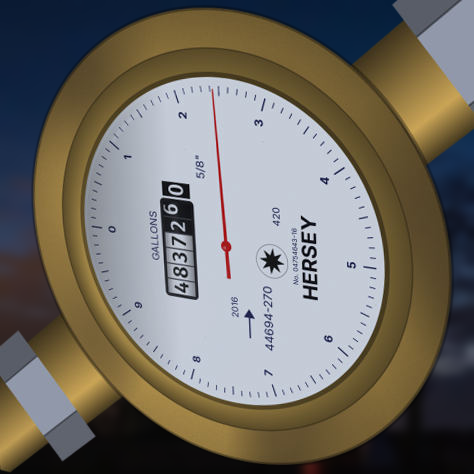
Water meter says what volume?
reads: 4837262.4 gal
